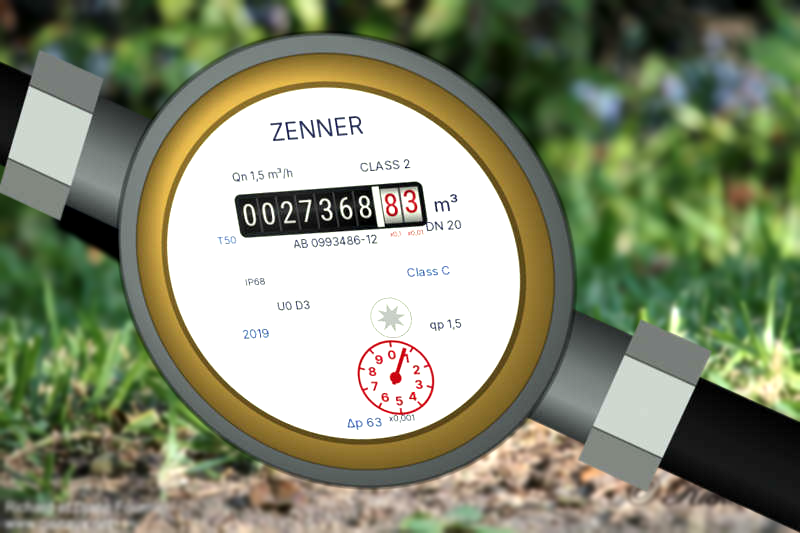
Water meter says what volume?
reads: 27368.830 m³
